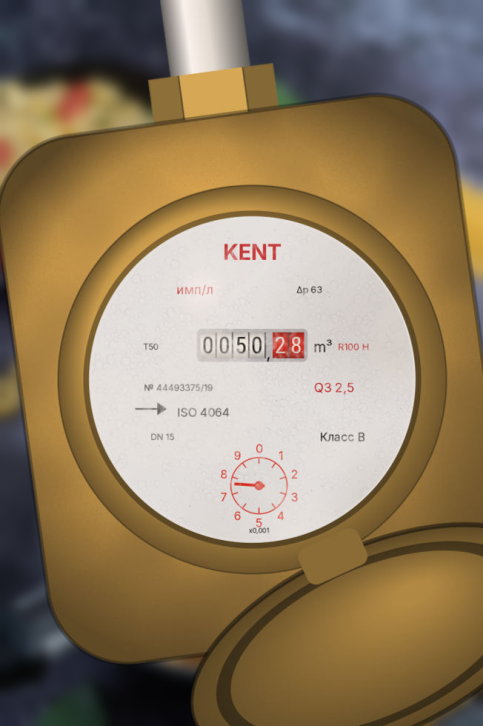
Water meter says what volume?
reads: 50.287 m³
